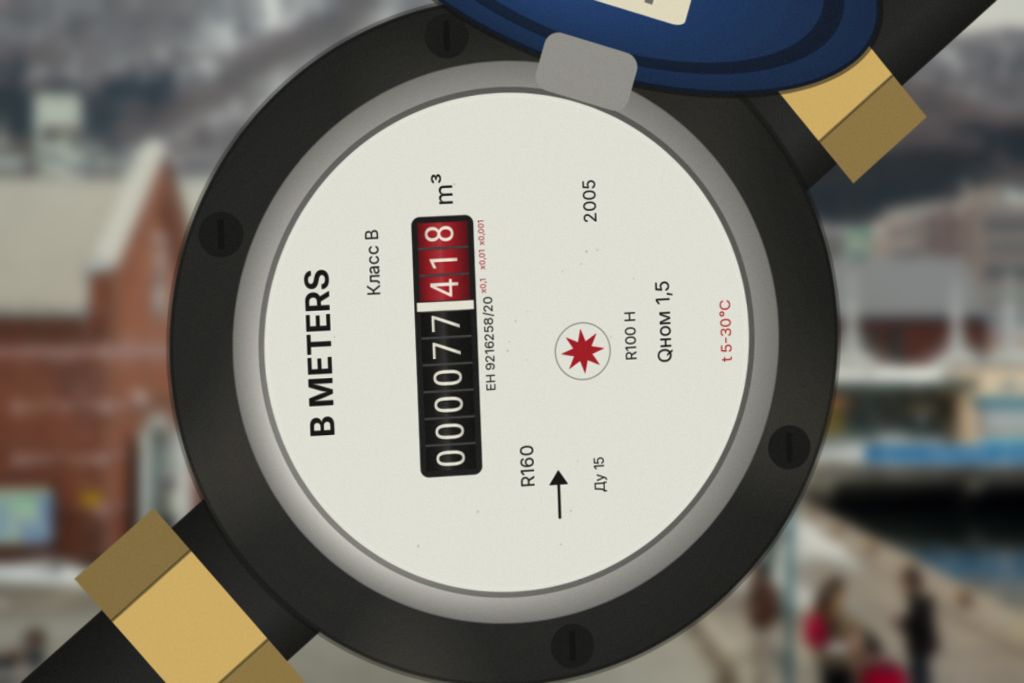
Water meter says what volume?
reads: 77.418 m³
